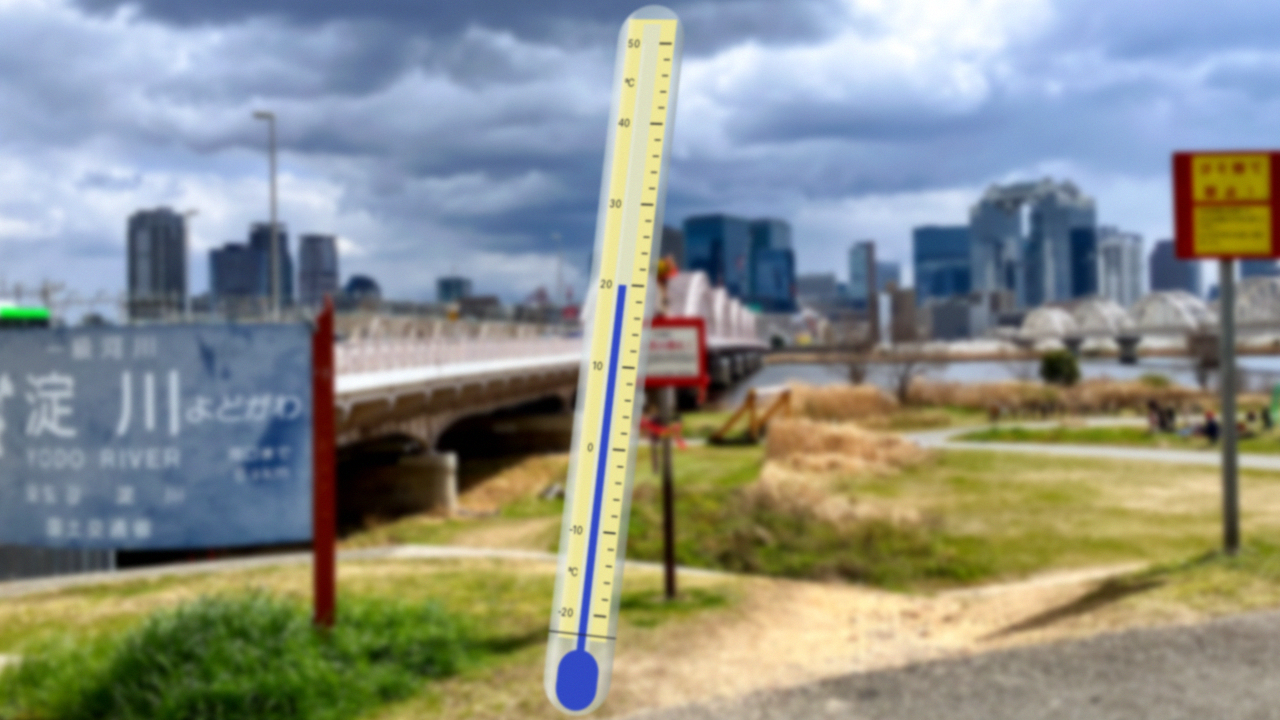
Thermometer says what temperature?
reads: 20 °C
